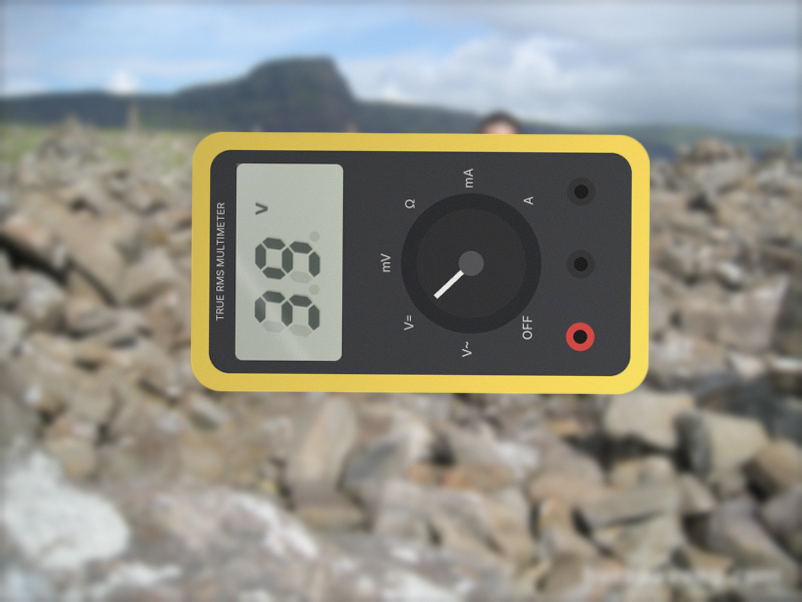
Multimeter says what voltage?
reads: 39 V
